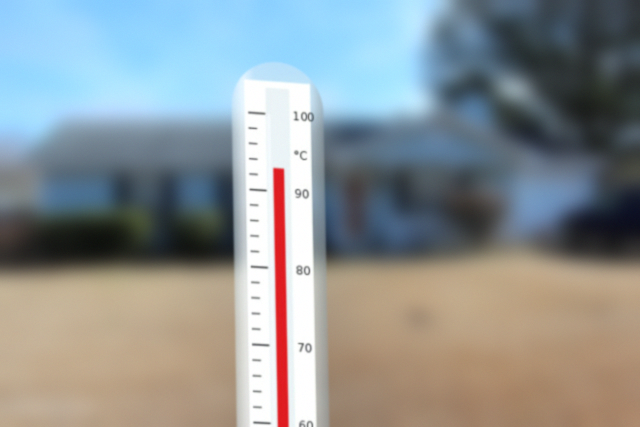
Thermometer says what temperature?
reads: 93 °C
